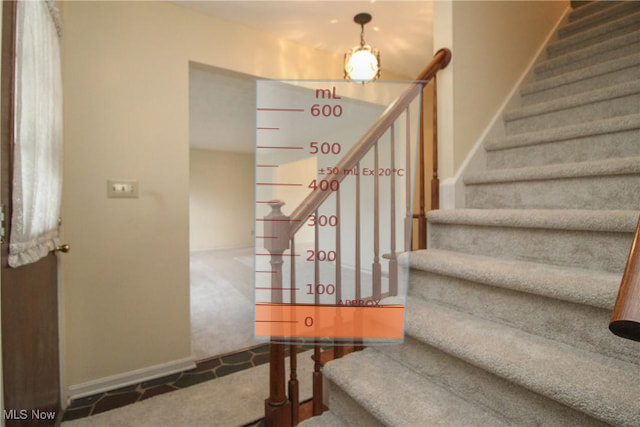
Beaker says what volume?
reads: 50 mL
